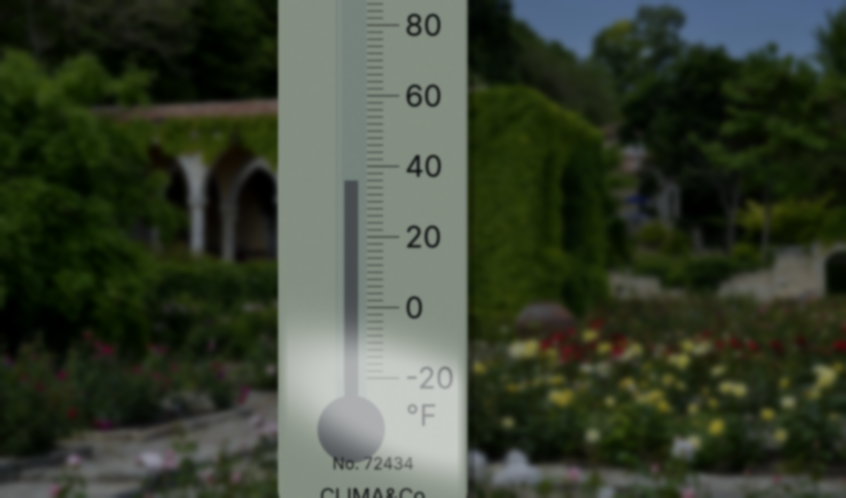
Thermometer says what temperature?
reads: 36 °F
